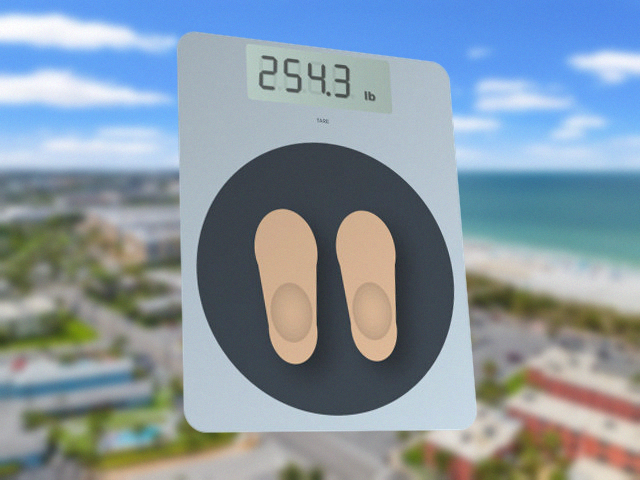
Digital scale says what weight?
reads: 254.3 lb
